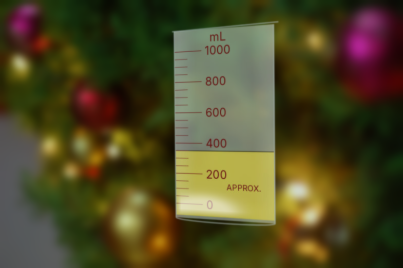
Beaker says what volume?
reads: 350 mL
